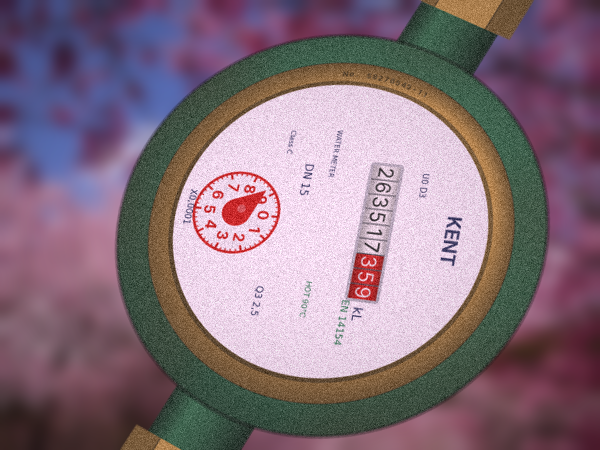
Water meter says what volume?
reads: 263517.3598 kL
